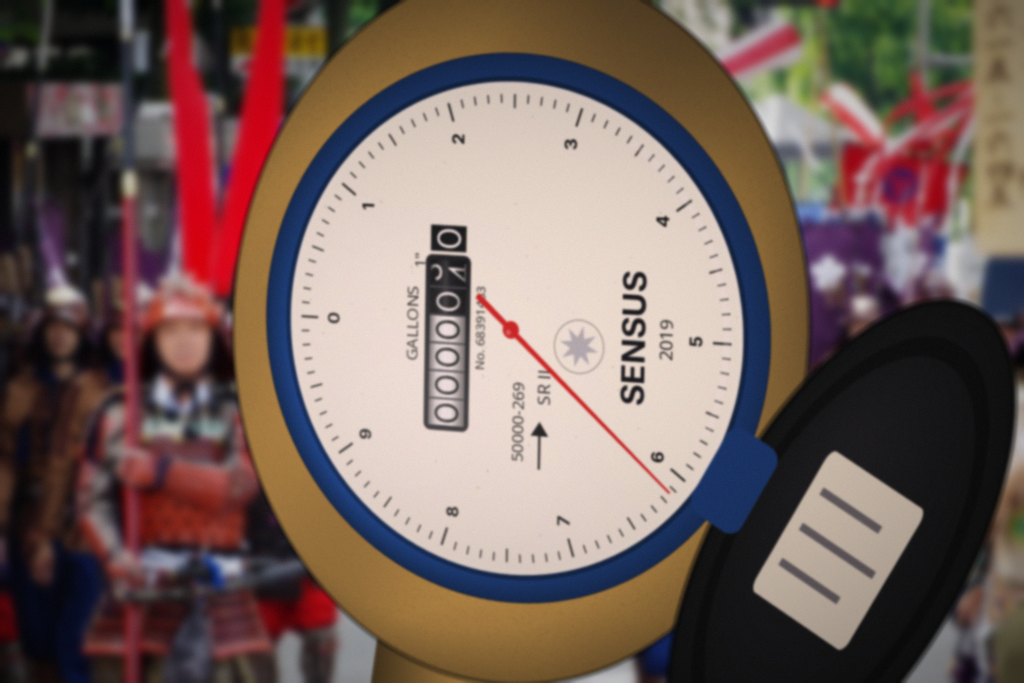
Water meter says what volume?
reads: 36.1 gal
